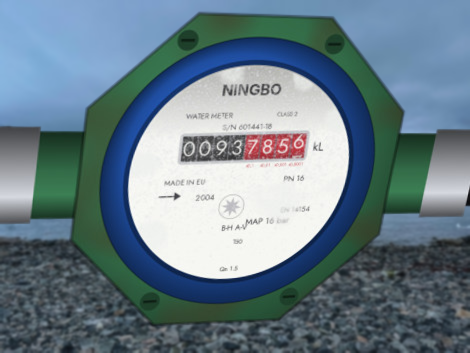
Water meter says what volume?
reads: 93.7856 kL
